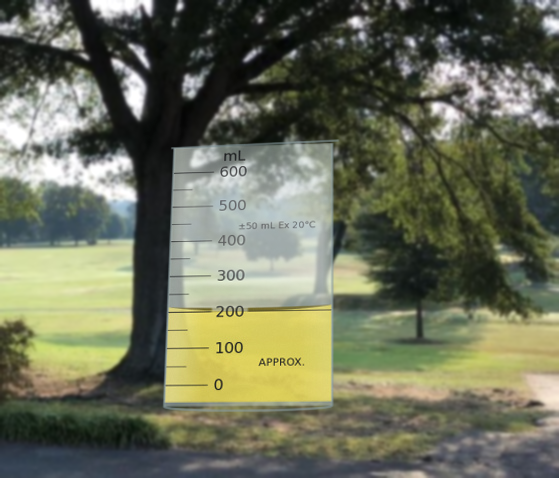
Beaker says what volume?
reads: 200 mL
